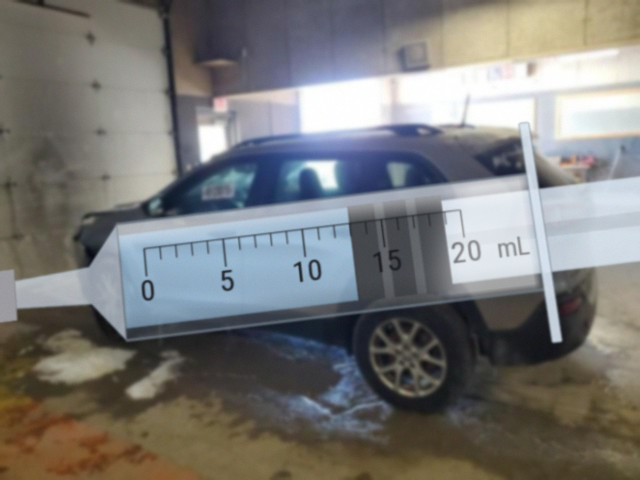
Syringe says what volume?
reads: 13 mL
